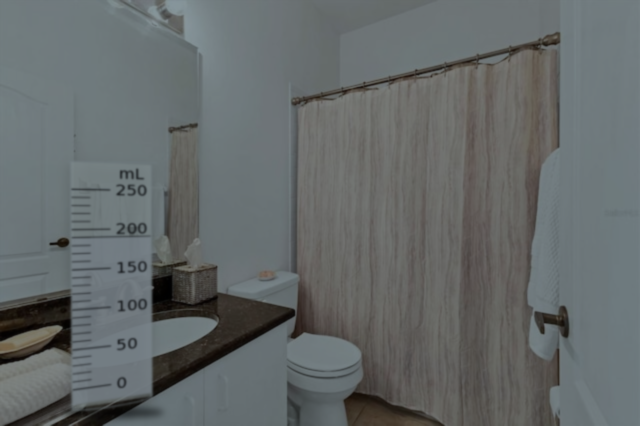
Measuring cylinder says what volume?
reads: 190 mL
